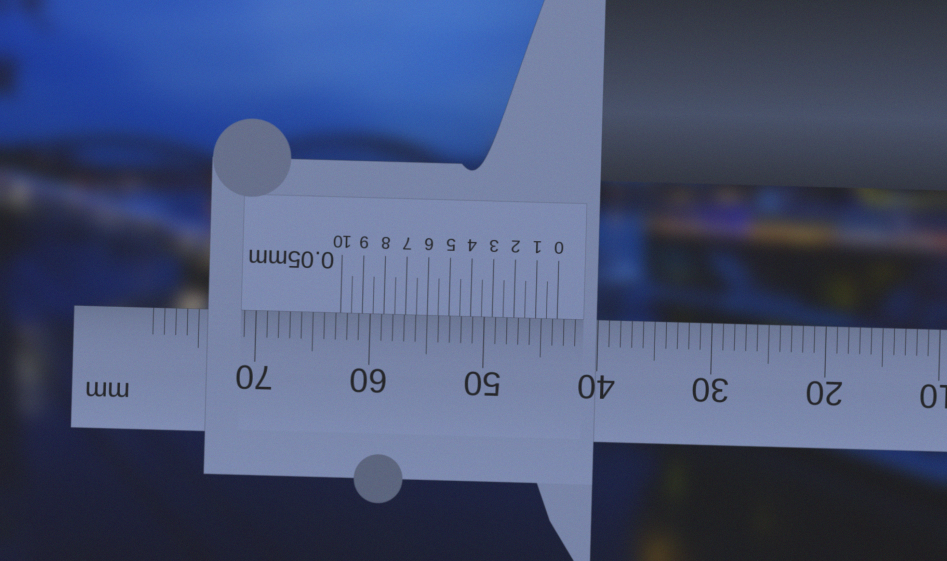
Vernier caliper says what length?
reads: 43.6 mm
